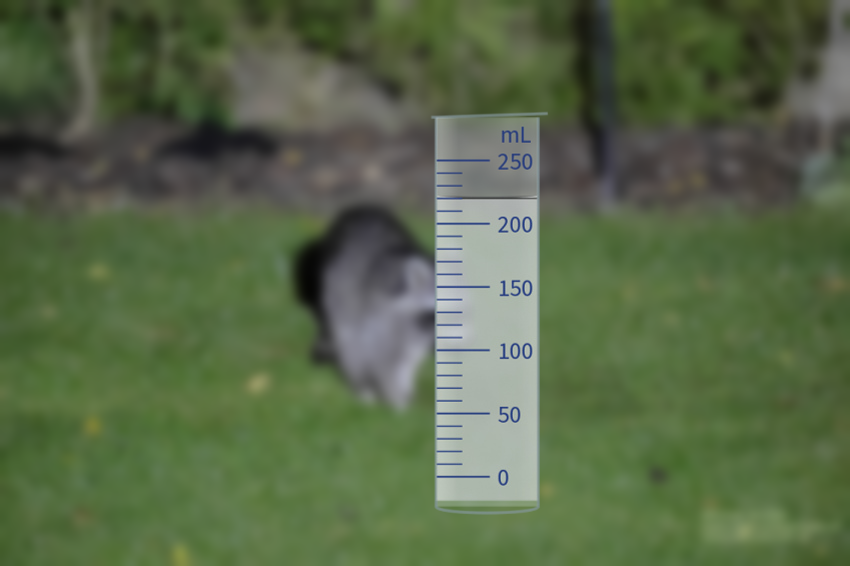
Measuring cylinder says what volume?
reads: 220 mL
